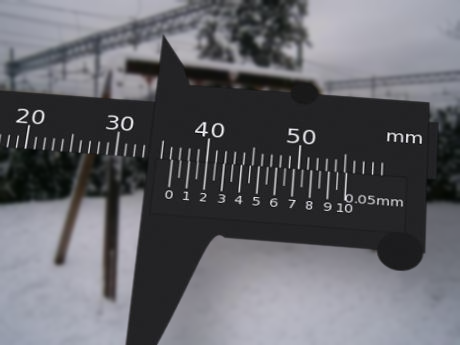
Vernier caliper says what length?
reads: 36.2 mm
